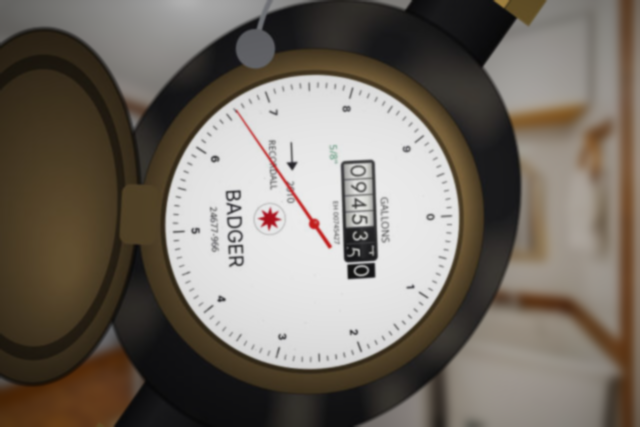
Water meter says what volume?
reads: 945346.6 gal
